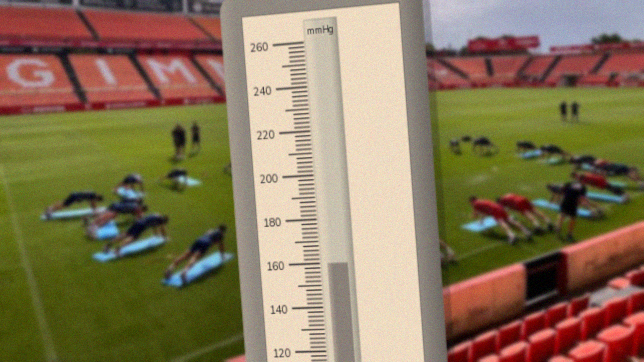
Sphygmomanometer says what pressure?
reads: 160 mmHg
